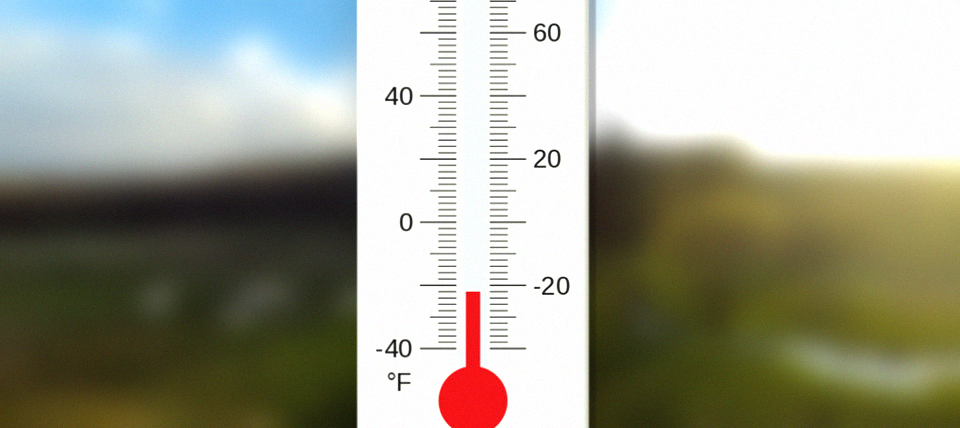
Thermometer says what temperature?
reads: -22 °F
